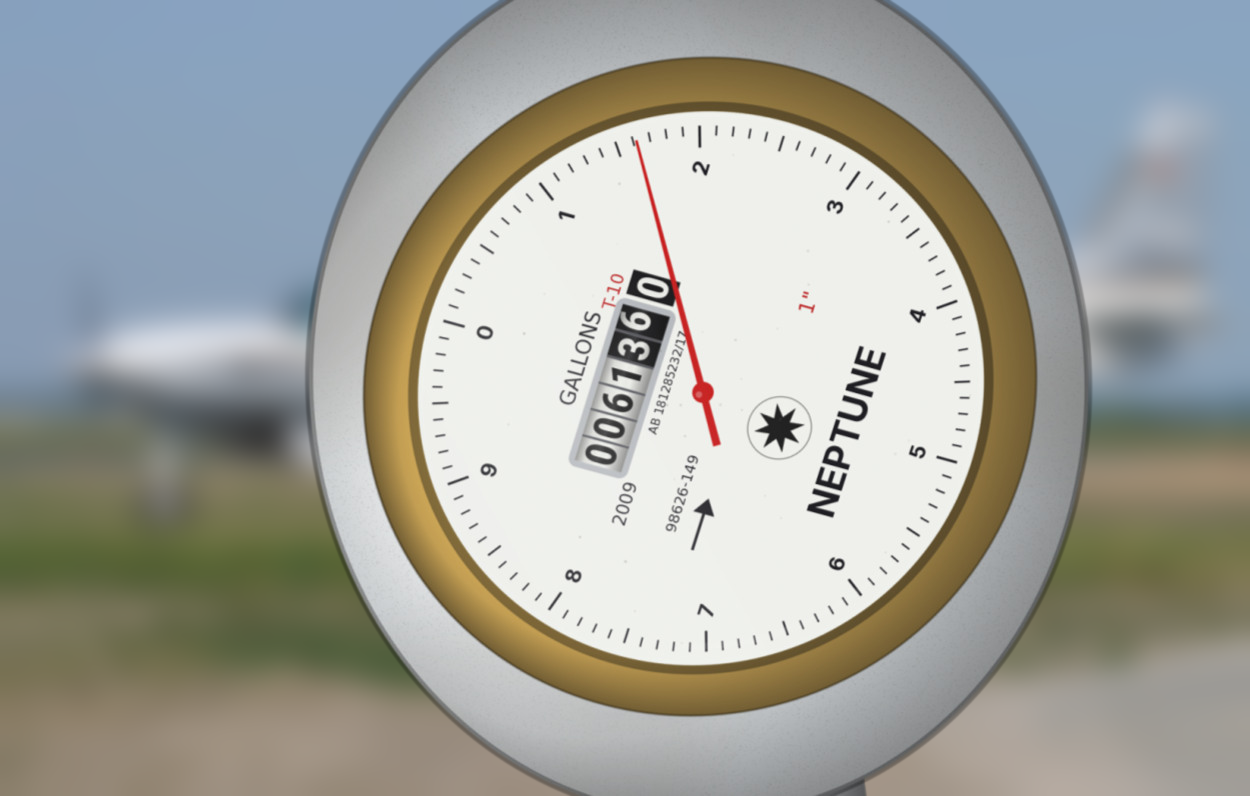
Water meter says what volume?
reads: 61361.6 gal
